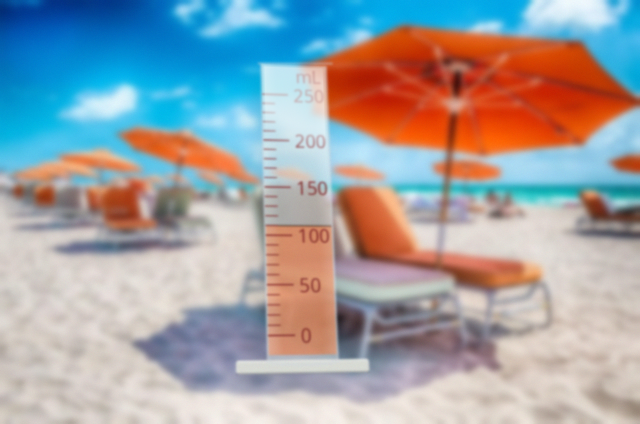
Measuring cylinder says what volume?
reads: 110 mL
